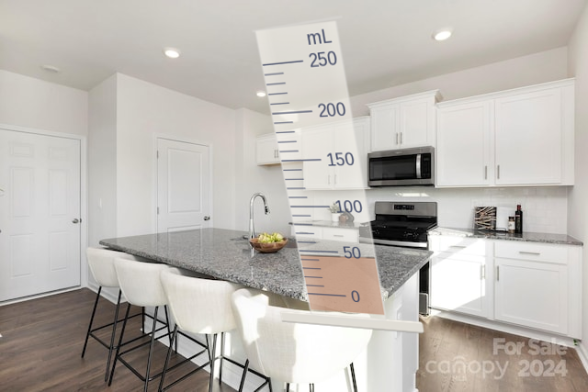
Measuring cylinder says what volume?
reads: 45 mL
